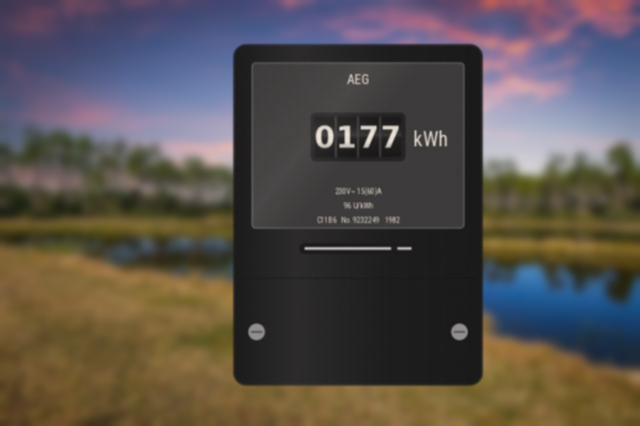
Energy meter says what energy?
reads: 177 kWh
